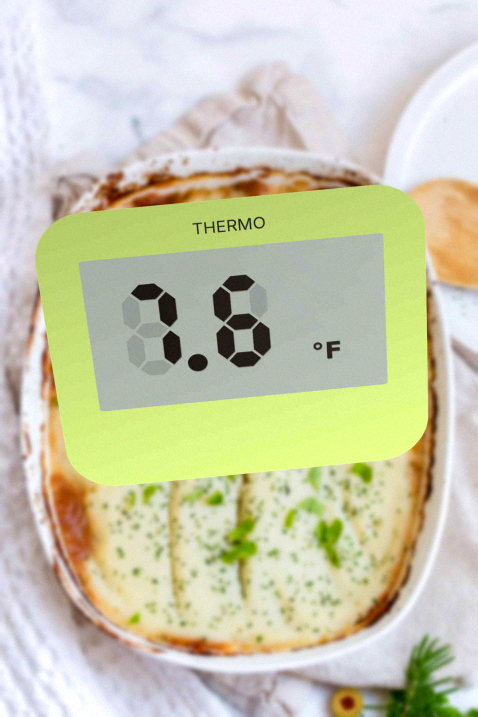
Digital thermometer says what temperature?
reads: 7.6 °F
